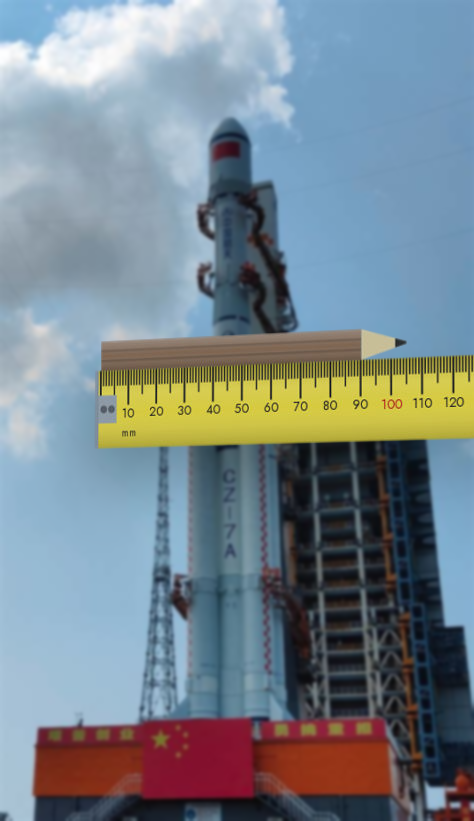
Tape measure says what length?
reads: 105 mm
